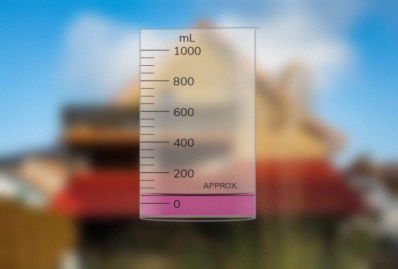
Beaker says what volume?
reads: 50 mL
